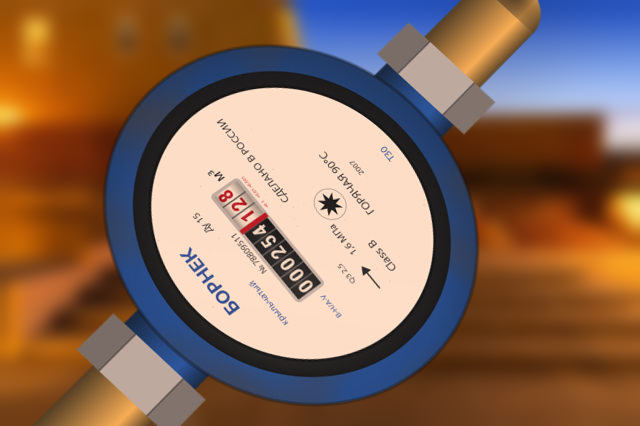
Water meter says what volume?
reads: 254.128 m³
